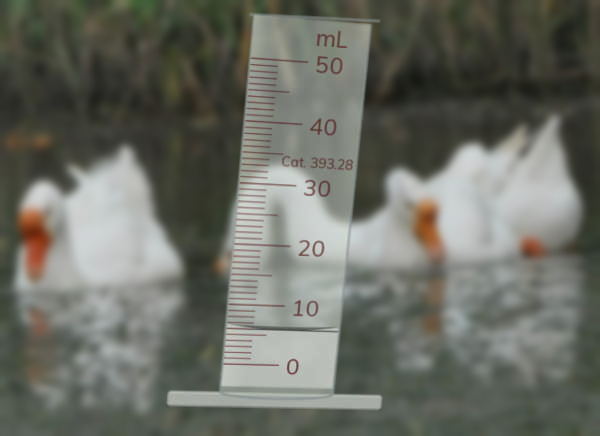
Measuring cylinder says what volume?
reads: 6 mL
